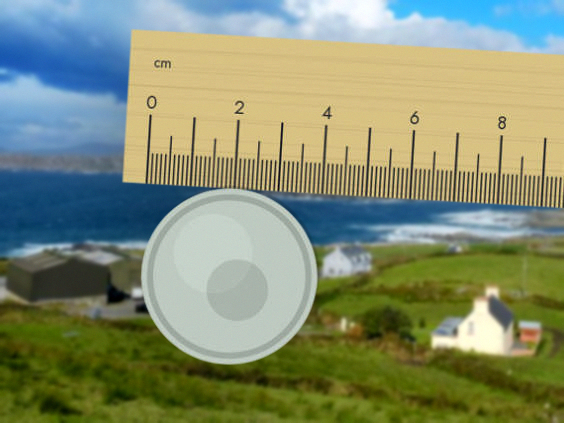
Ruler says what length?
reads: 4 cm
